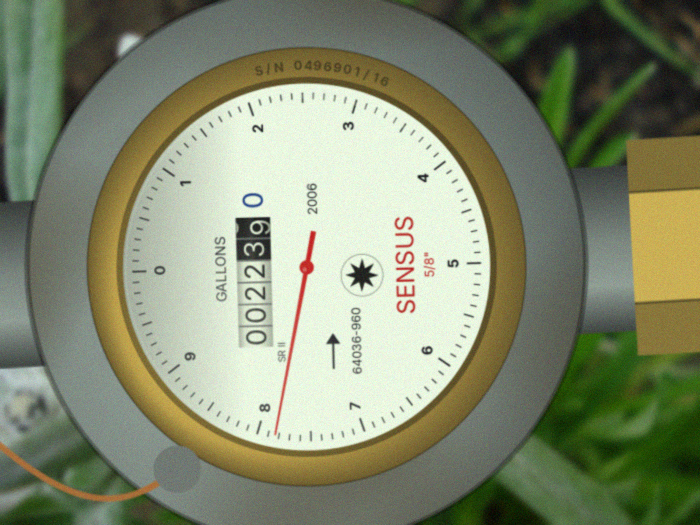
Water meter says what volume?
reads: 22387.8 gal
